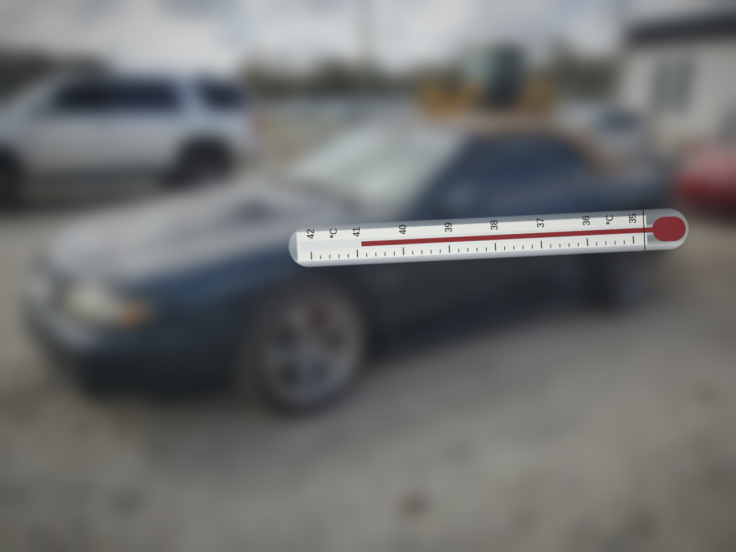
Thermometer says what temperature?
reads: 40.9 °C
